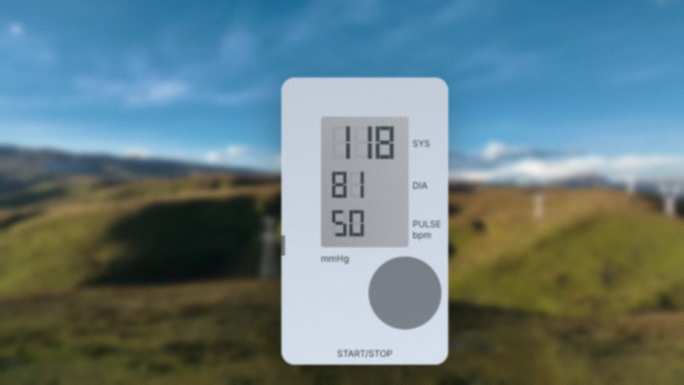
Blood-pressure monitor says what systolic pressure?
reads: 118 mmHg
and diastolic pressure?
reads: 81 mmHg
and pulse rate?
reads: 50 bpm
